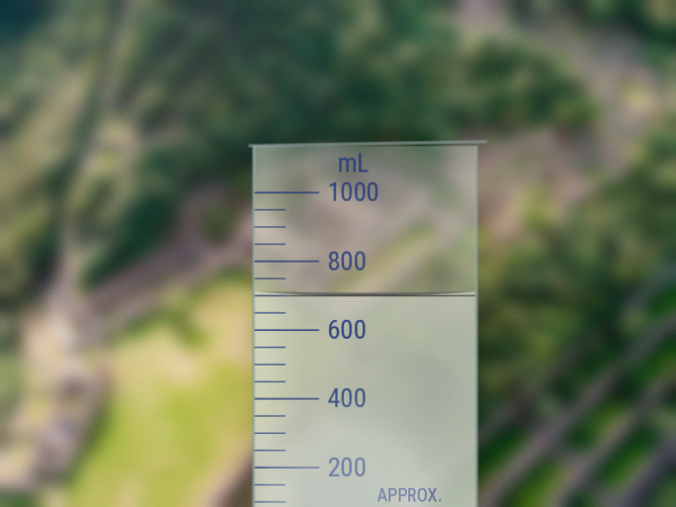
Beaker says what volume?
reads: 700 mL
